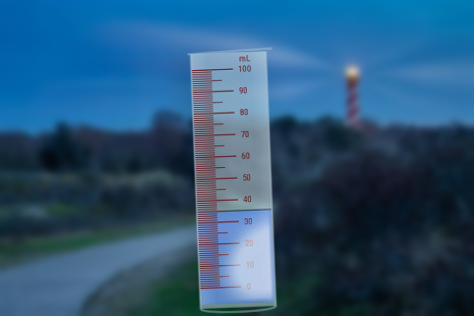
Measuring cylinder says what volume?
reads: 35 mL
